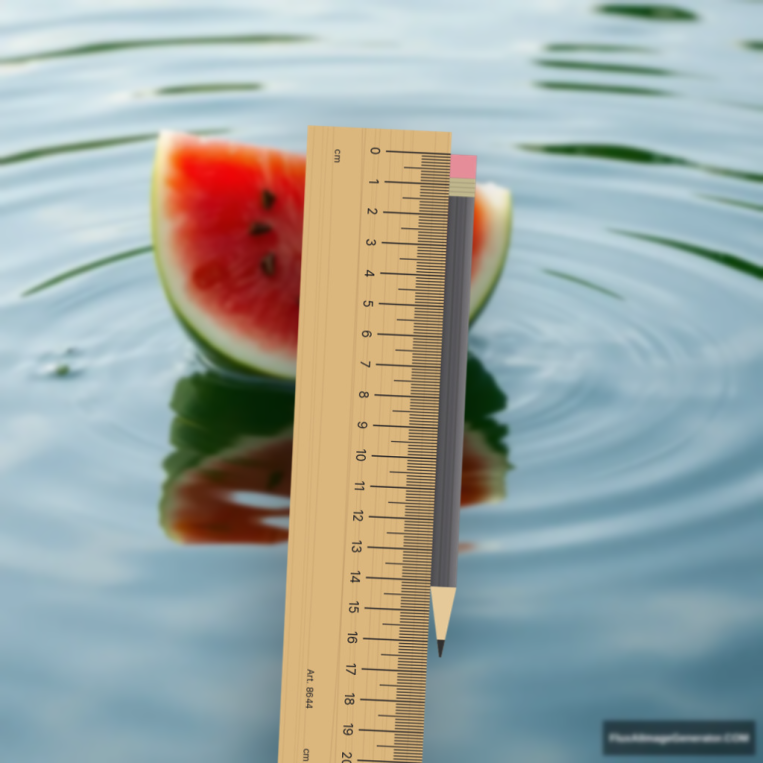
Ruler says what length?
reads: 16.5 cm
